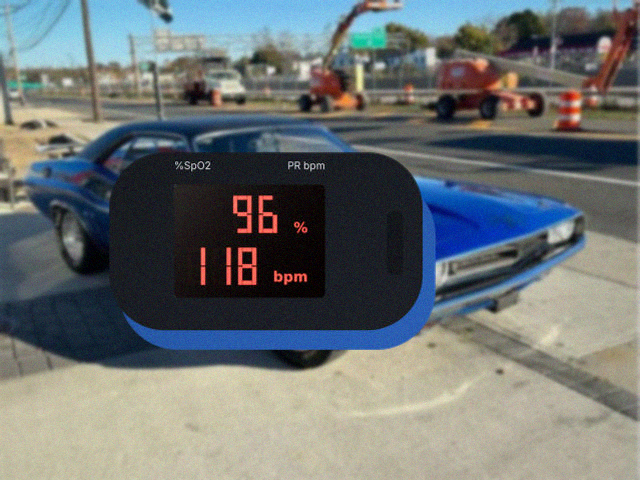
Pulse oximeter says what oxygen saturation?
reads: 96 %
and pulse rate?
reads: 118 bpm
